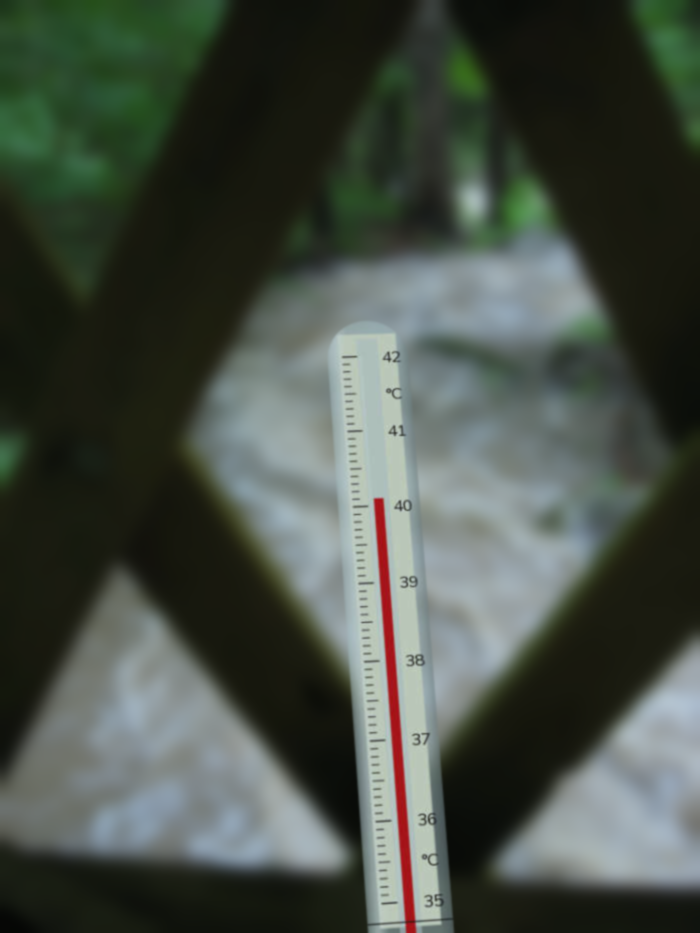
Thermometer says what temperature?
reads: 40.1 °C
